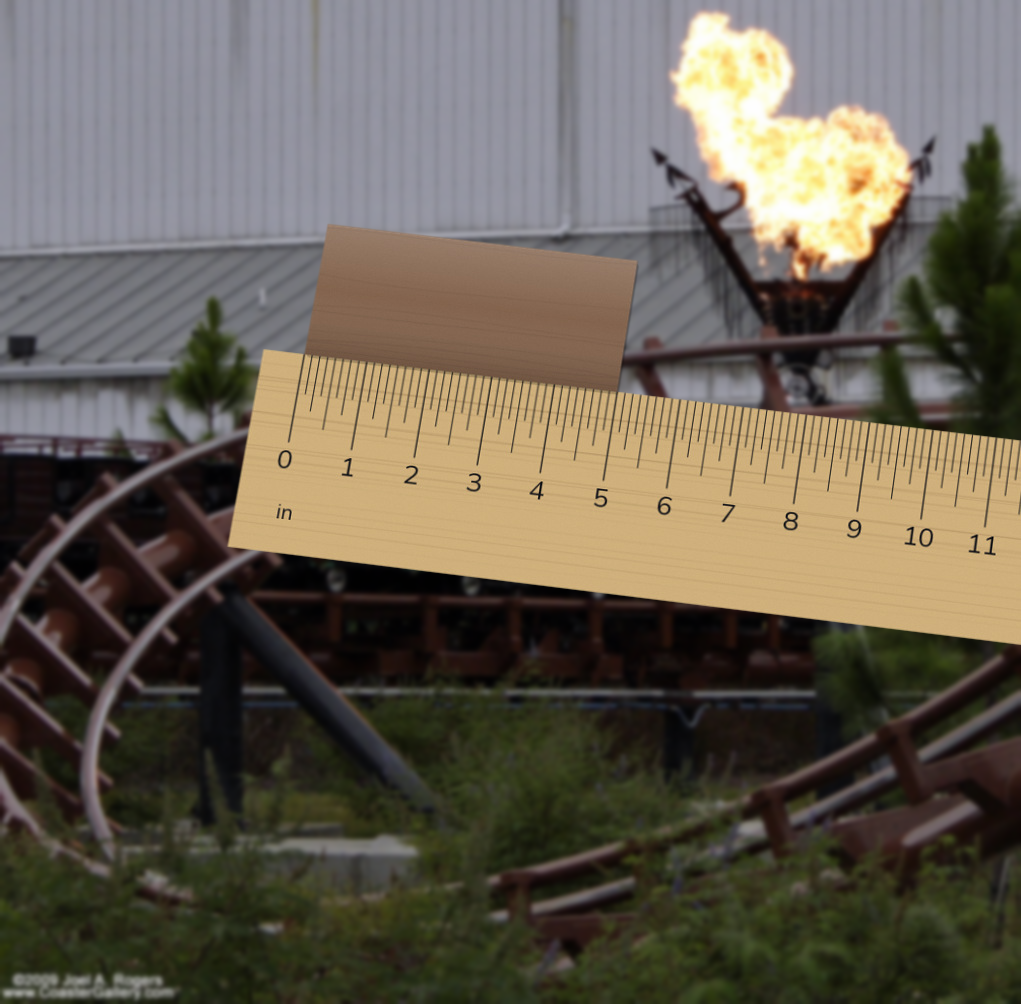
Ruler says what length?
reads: 5 in
